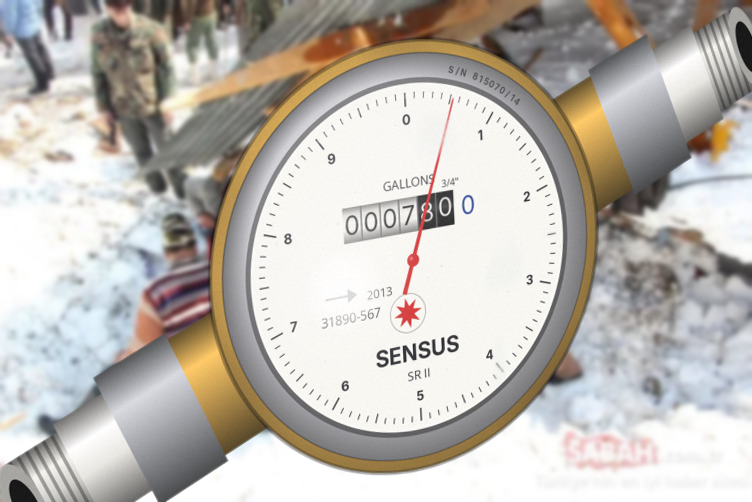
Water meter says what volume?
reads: 7800.5 gal
